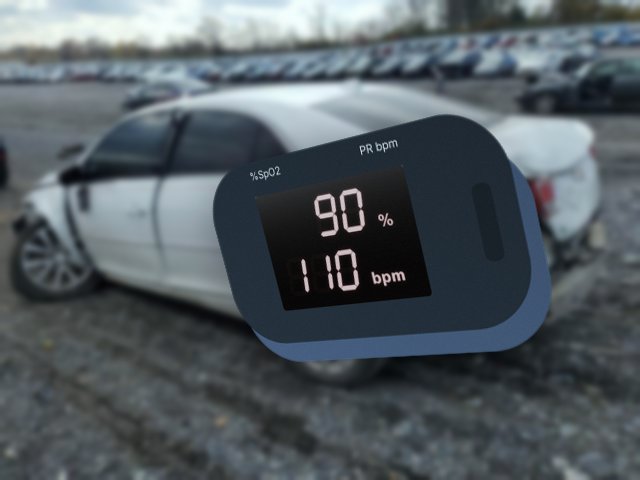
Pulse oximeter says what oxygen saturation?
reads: 90 %
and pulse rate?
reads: 110 bpm
